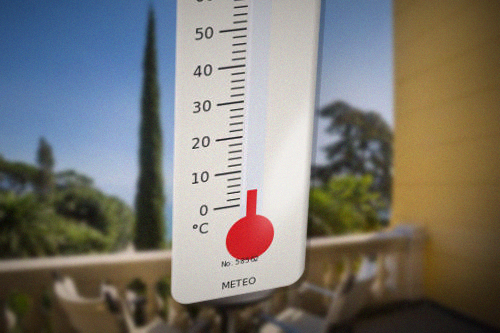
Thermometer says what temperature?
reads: 4 °C
